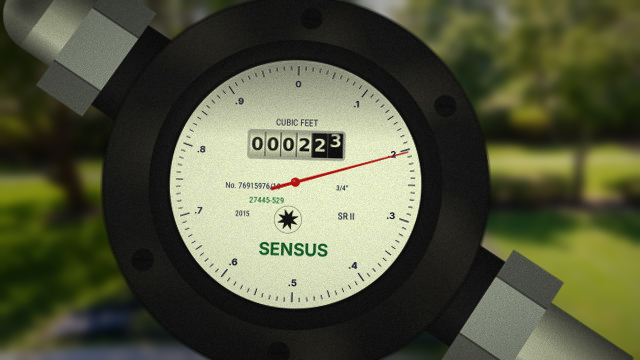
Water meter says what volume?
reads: 223.20 ft³
